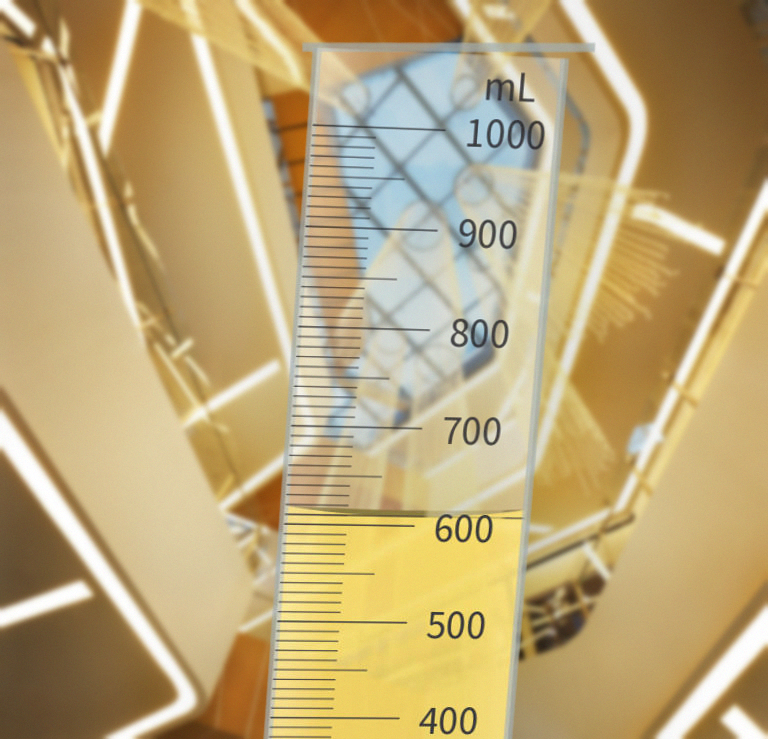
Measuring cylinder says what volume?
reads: 610 mL
